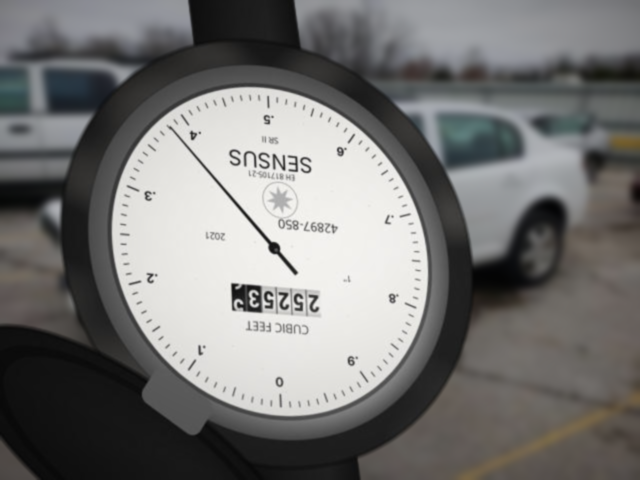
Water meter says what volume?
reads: 252535.38 ft³
